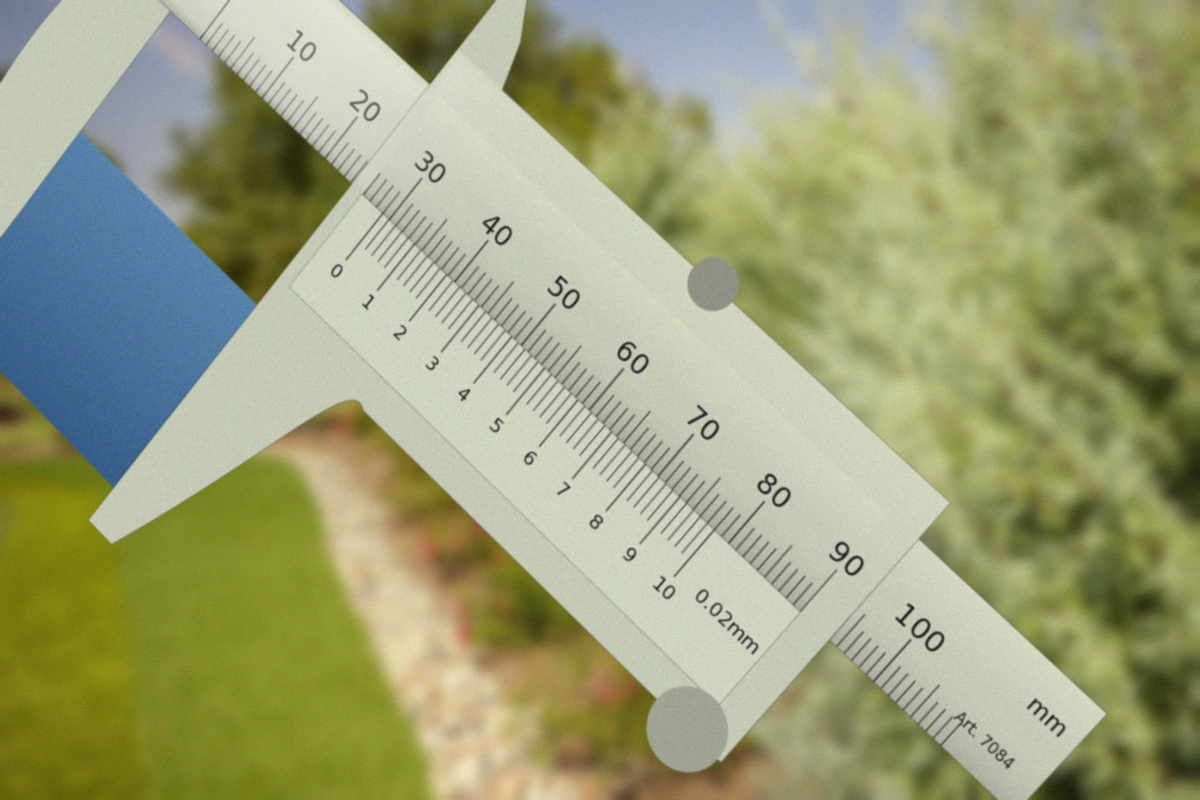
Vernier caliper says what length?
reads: 29.0 mm
